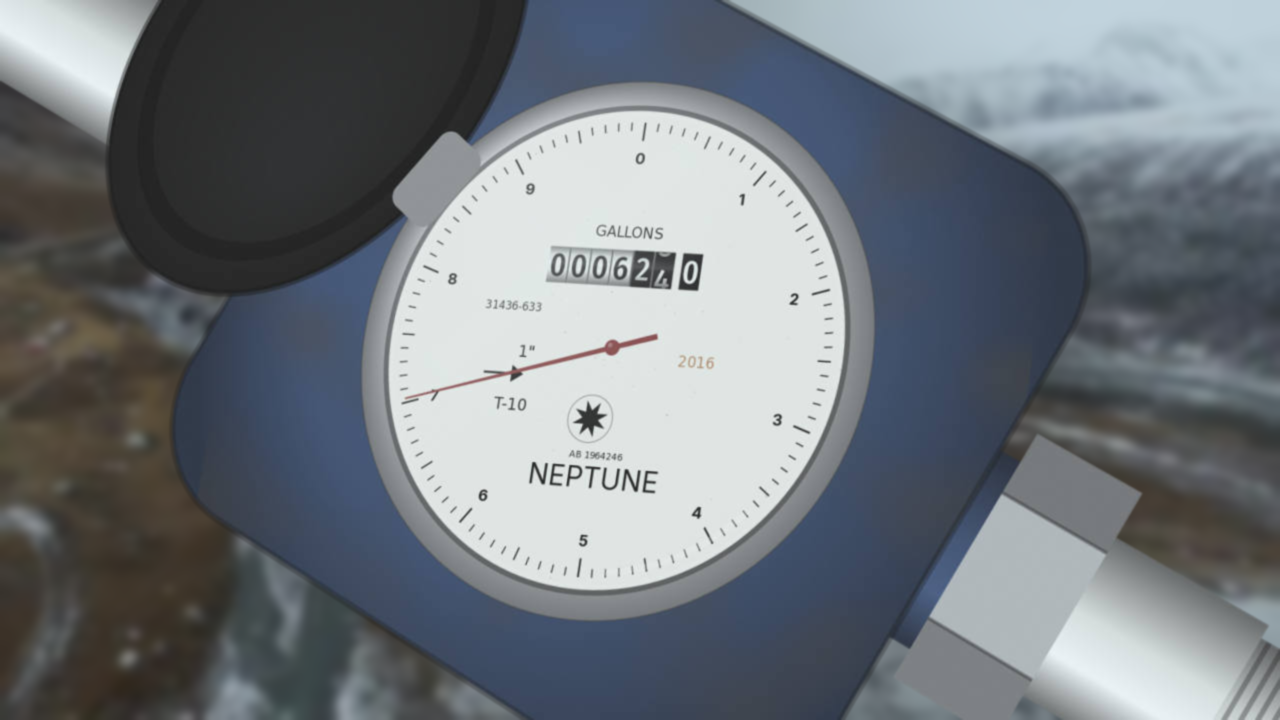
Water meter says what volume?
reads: 6237.0 gal
